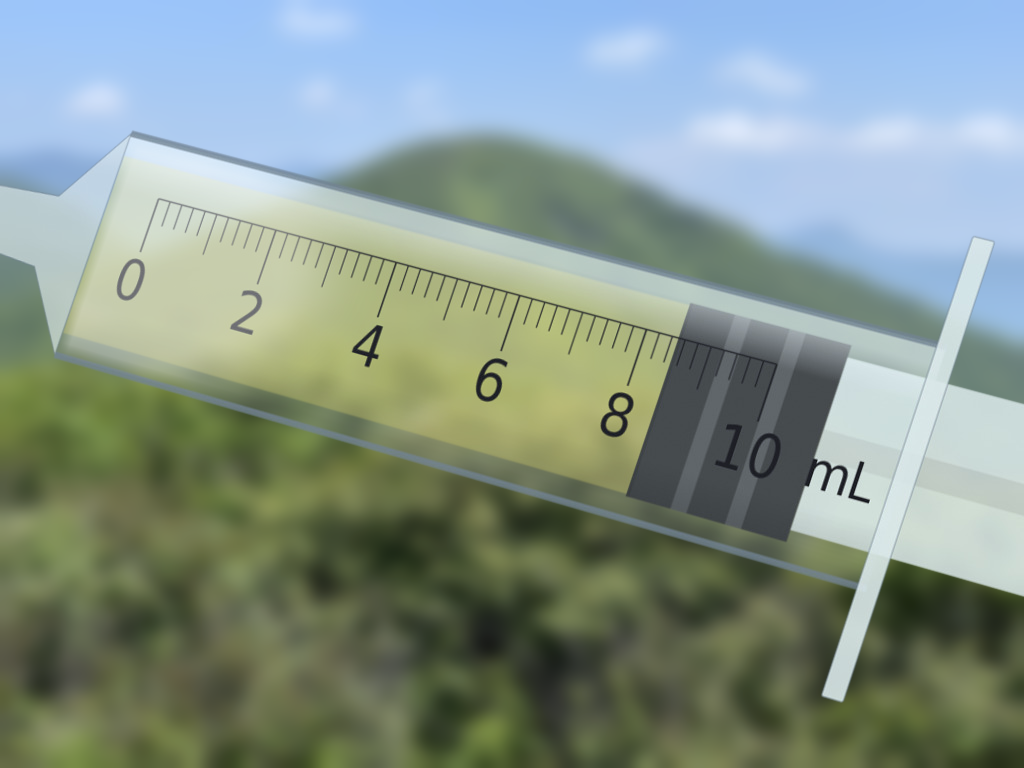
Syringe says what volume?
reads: 8.5 mL
